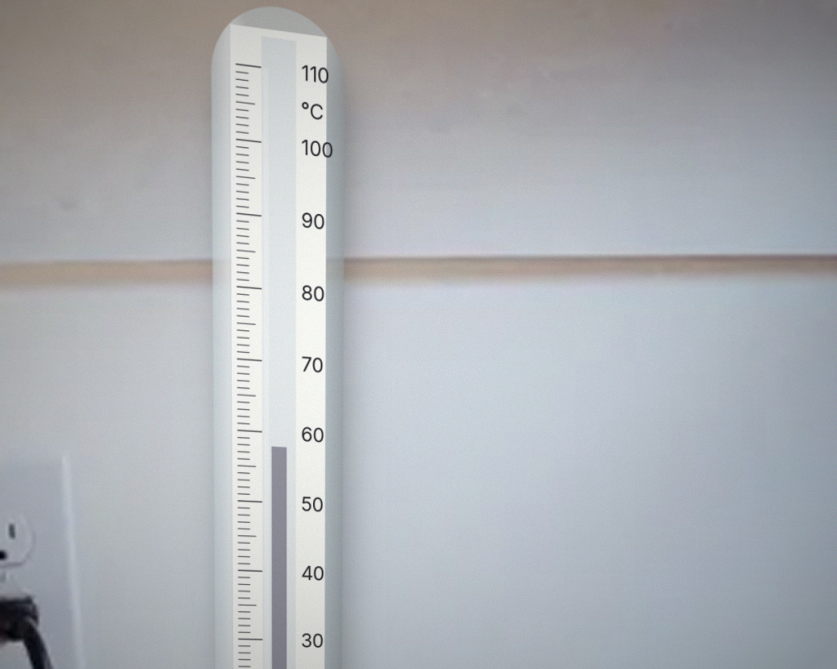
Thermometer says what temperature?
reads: 58 °C
